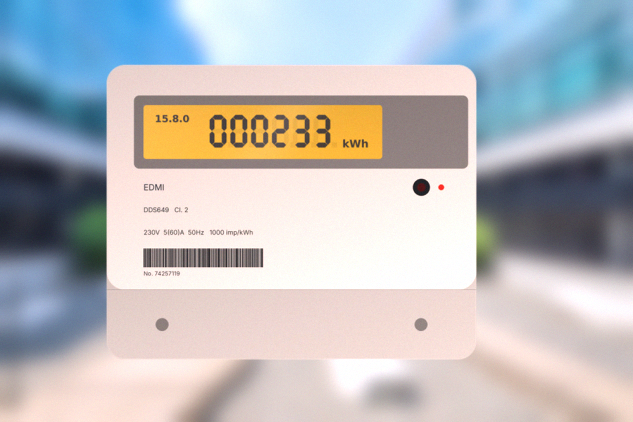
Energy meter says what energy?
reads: 233 kWh
